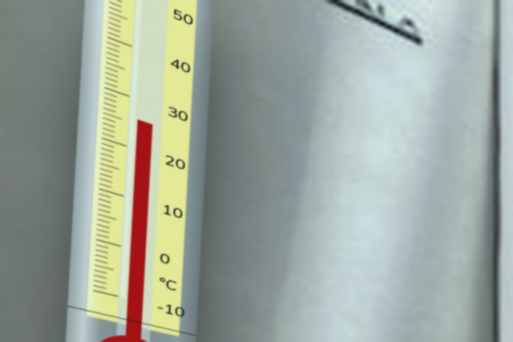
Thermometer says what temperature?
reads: 26 °C
